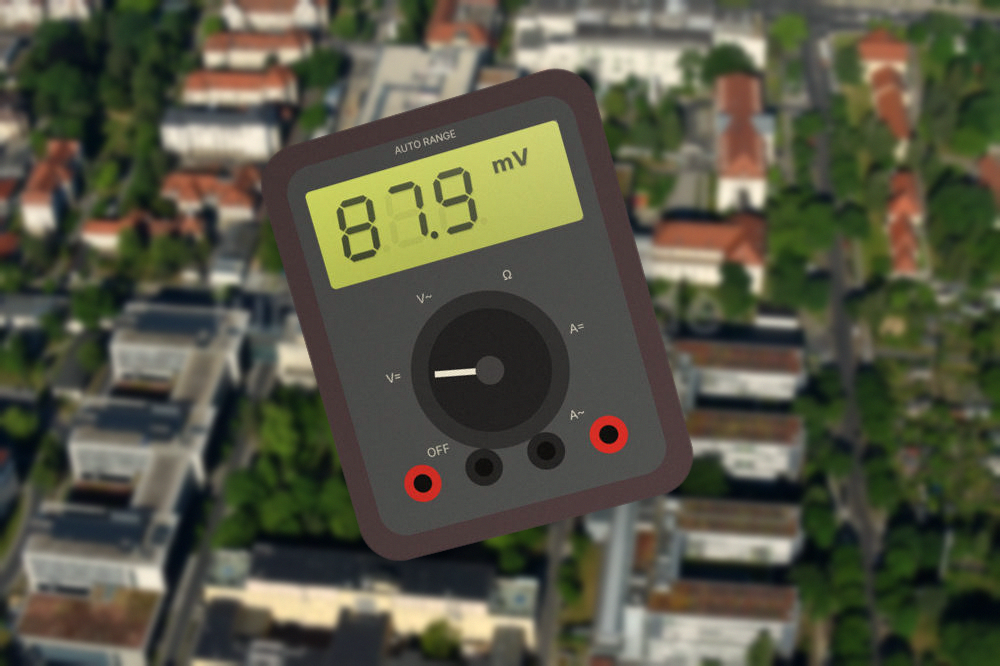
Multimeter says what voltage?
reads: 87.9 mV
